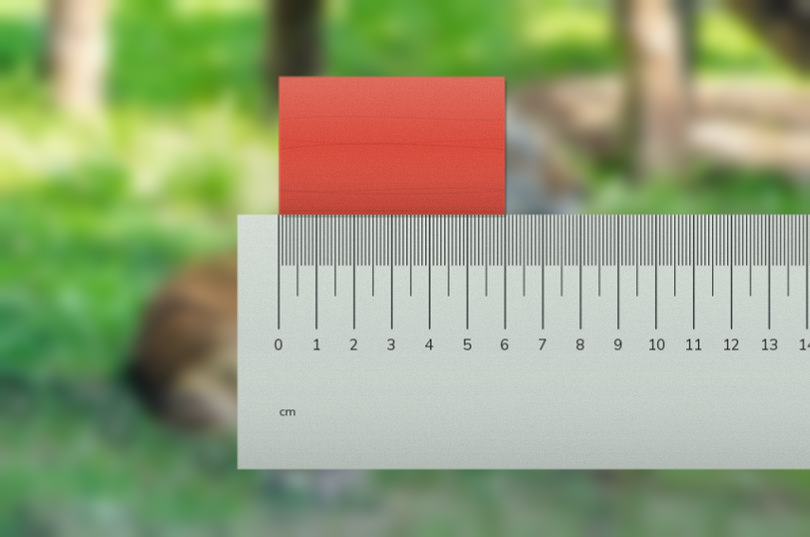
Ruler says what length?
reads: 6 cm
